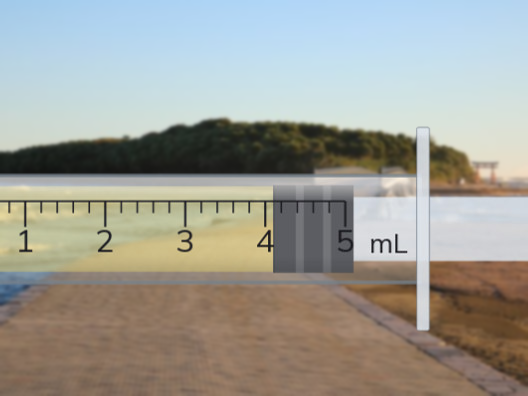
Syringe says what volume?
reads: 4.1 mL
